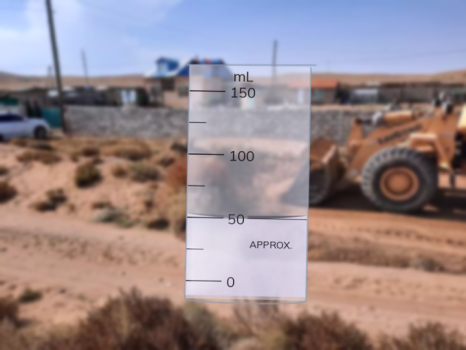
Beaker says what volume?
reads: 50 mL
